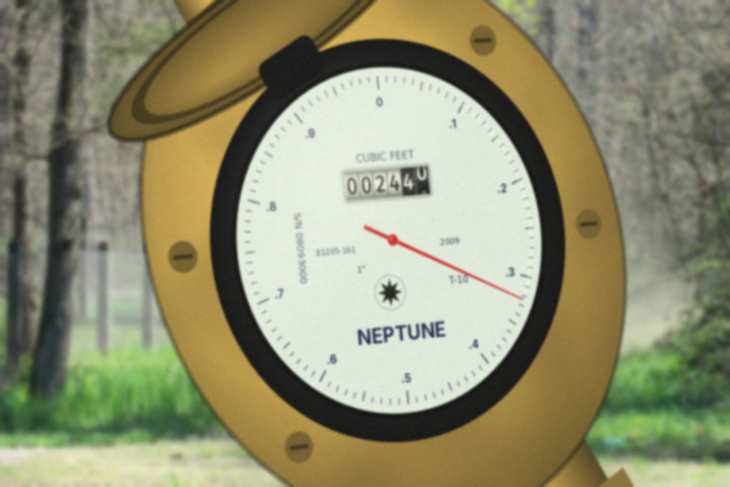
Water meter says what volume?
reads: 2440.32 ft³
